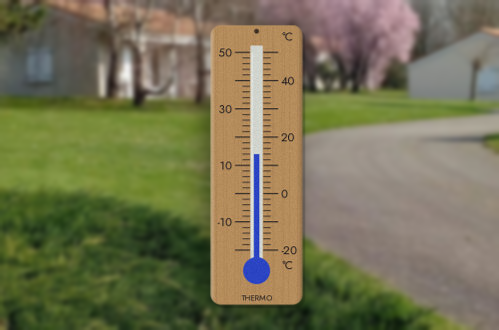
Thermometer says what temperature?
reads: 14 °C
